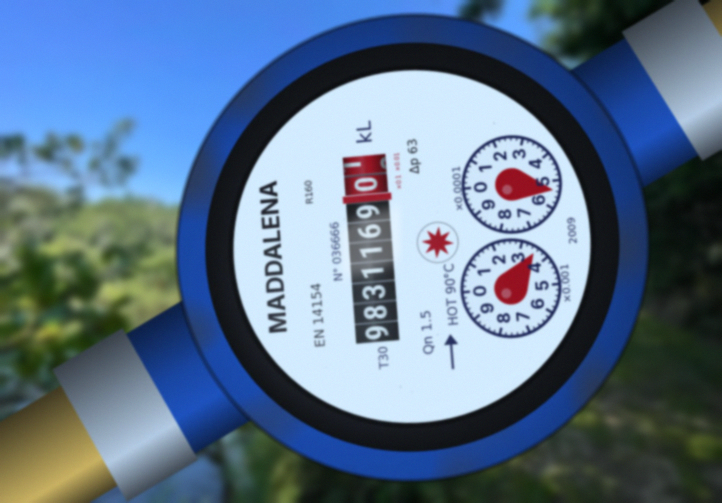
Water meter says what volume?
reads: 9831169.0135 kL
